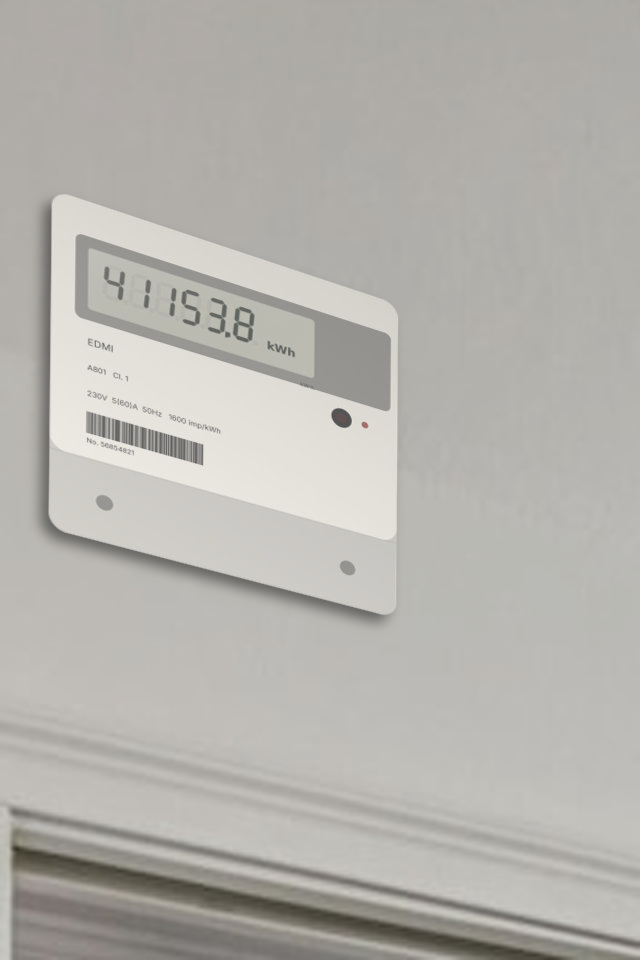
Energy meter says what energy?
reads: 41153.8 kWh
